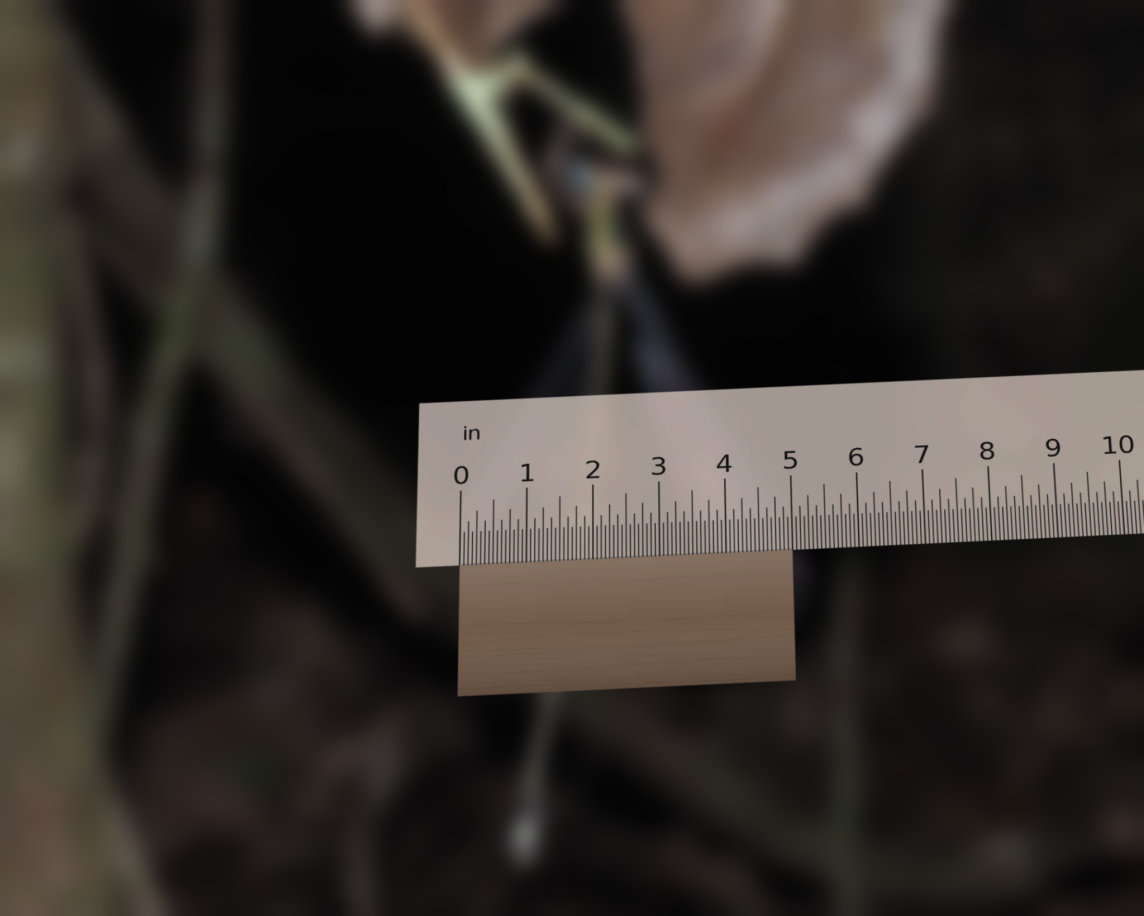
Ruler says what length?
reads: 5 in
